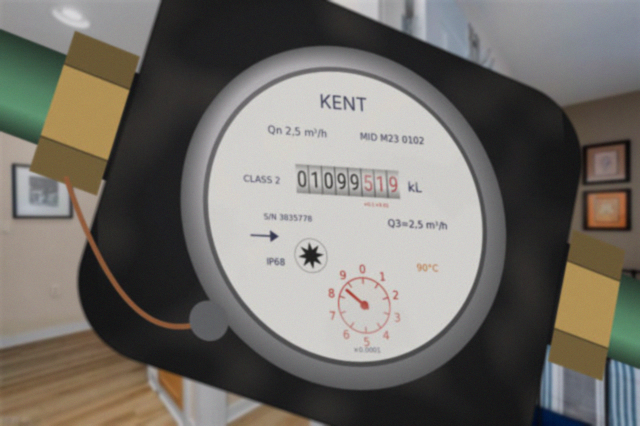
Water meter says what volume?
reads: 1099.5198 kL
